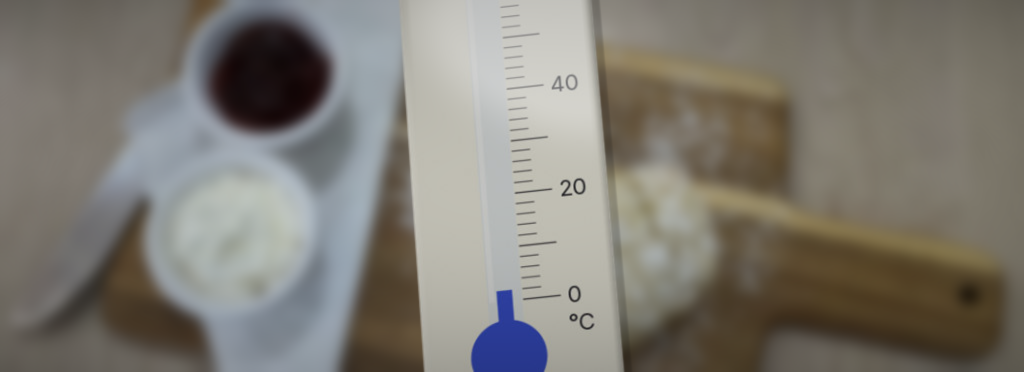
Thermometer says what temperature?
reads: 2 °C
